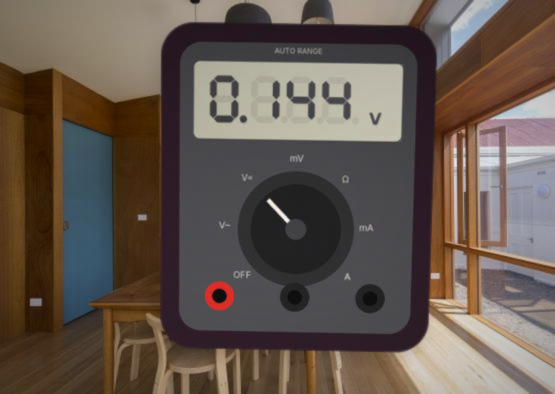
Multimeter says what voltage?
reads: 0.144 V
